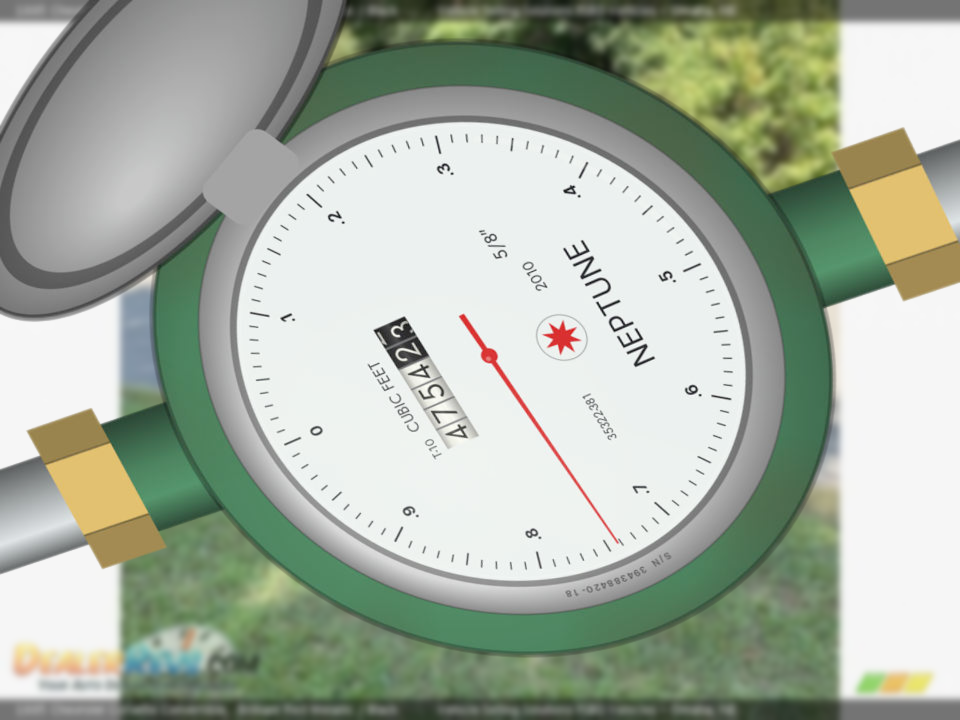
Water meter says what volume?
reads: 475422.74 ft³
